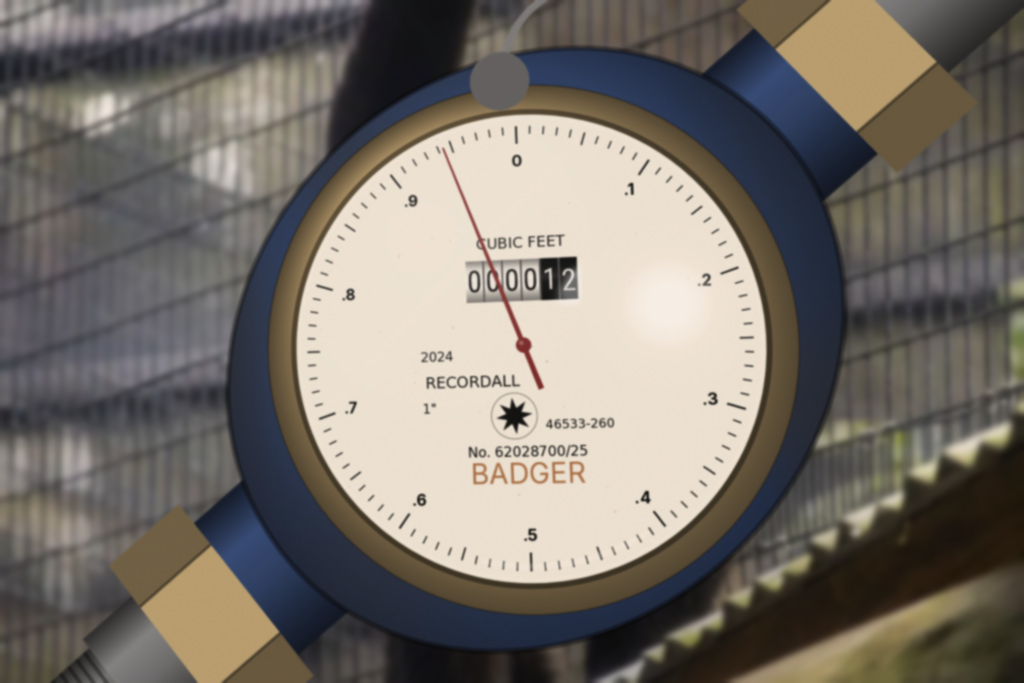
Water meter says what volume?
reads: 11.94 ft³
